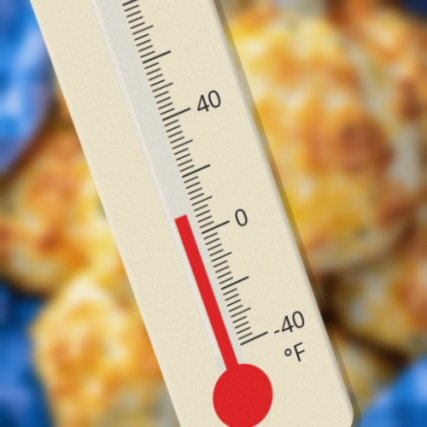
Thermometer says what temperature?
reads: 8 °F
